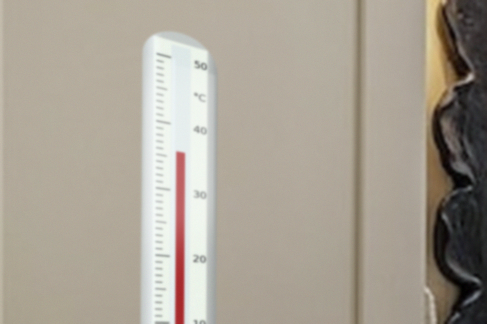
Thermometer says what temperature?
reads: 36 °C
